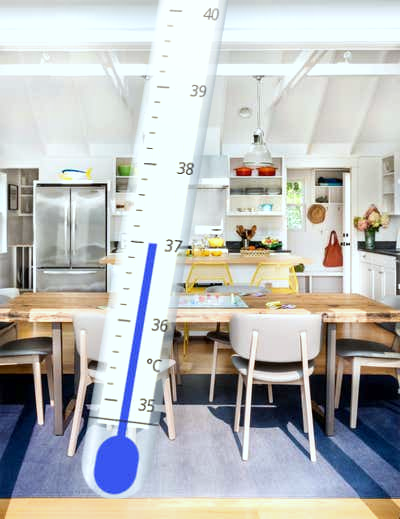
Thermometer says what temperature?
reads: 37 °C
